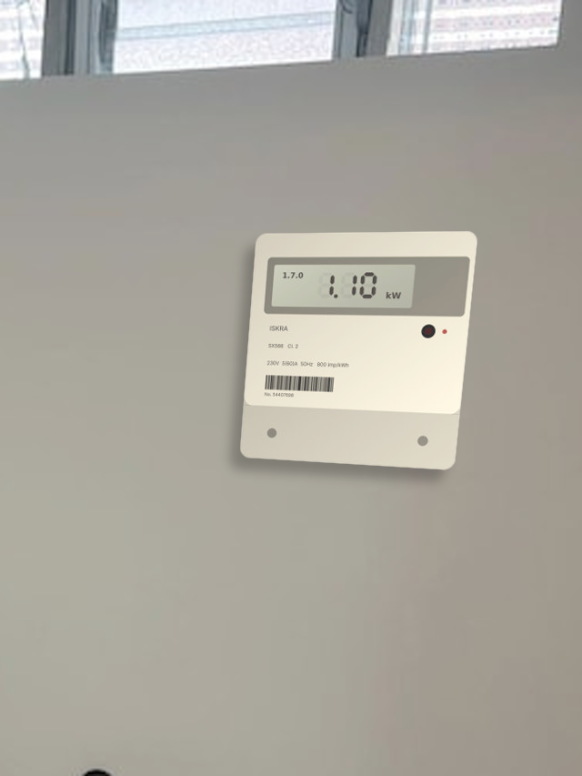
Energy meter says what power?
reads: 1.10 kW
